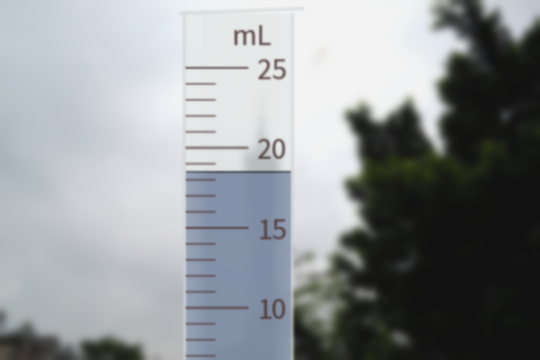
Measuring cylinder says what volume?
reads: 18.5 mL
